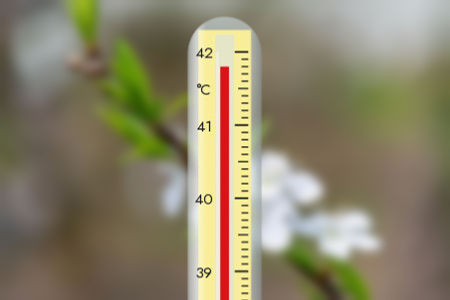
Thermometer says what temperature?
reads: 41.8 °C
